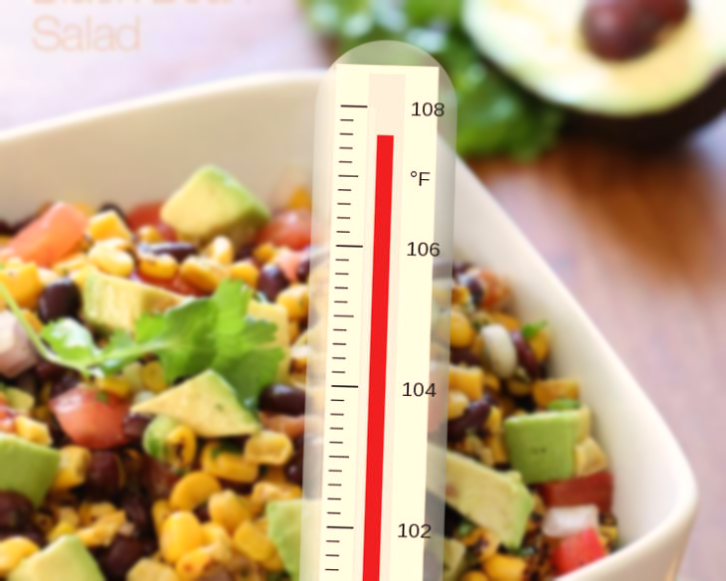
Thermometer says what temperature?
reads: 107.6 °F
